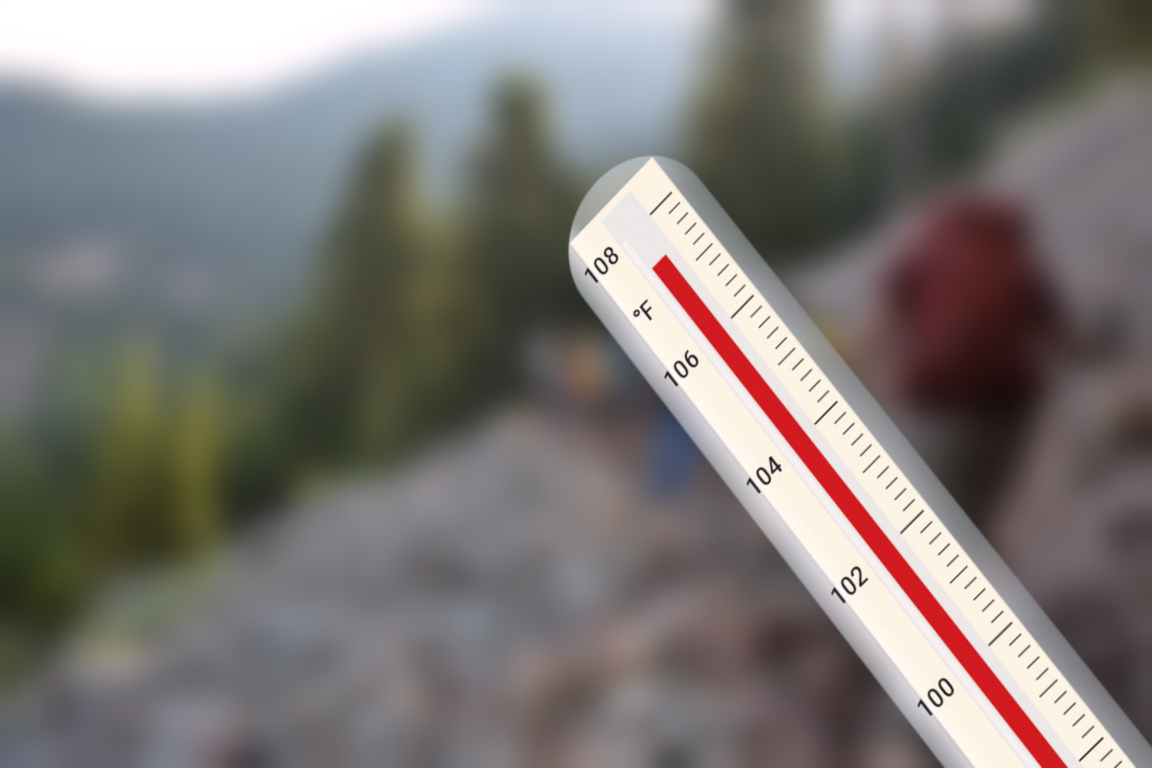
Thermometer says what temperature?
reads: 107.4 °F
